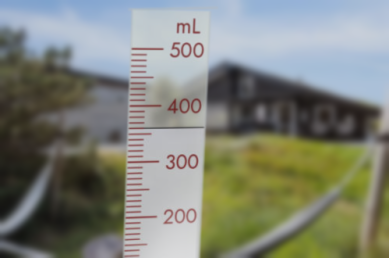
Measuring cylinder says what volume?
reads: 360 mL
